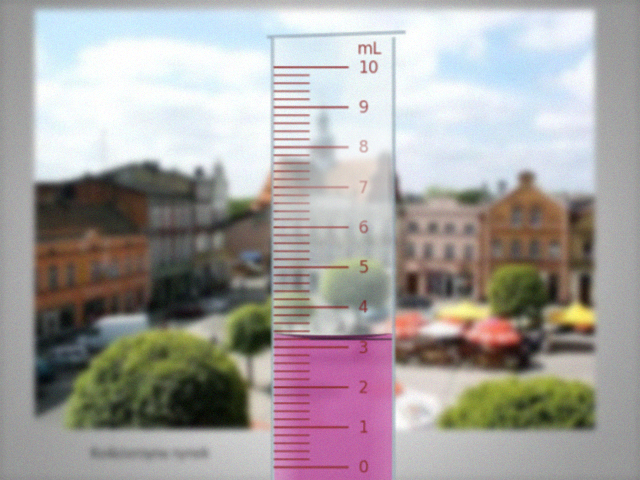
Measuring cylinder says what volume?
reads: 3.2 mL
